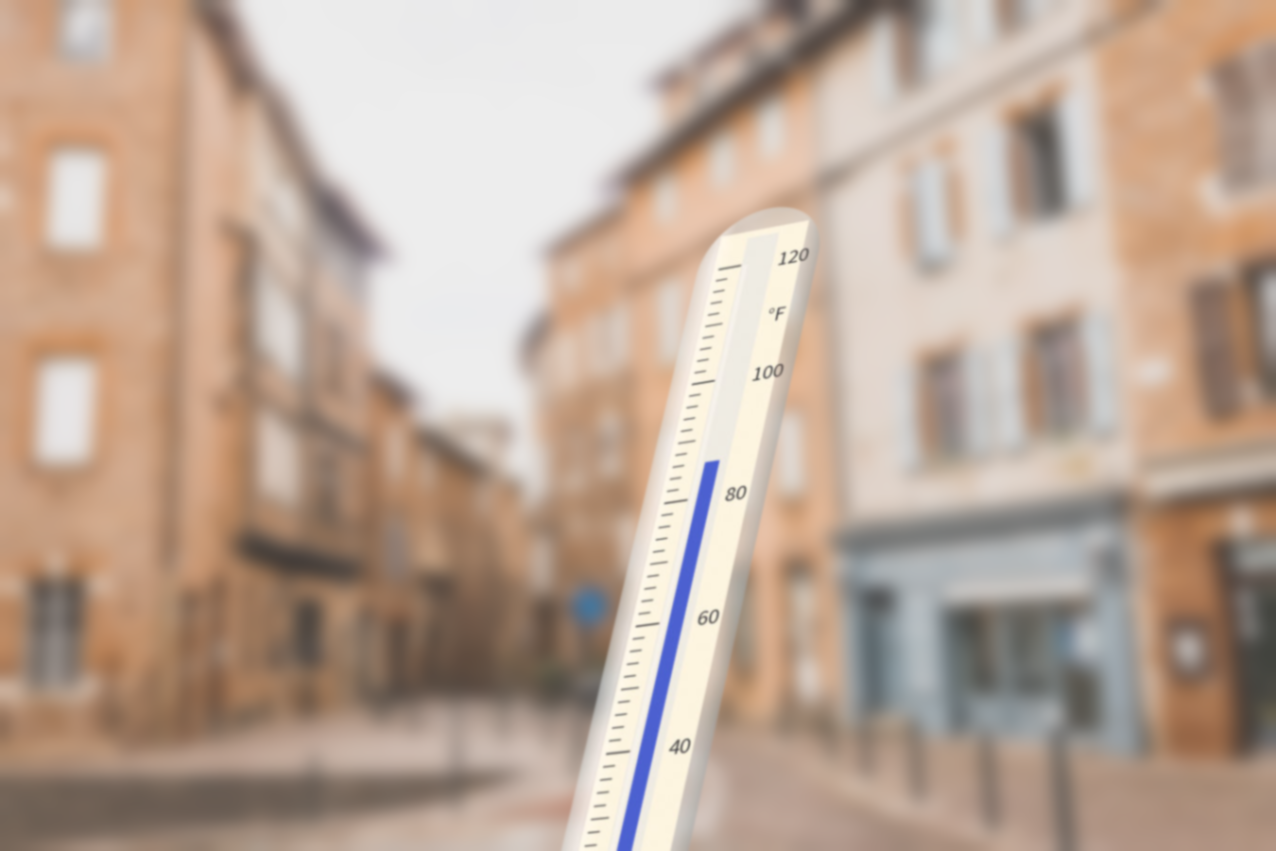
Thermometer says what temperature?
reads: 86 °F
